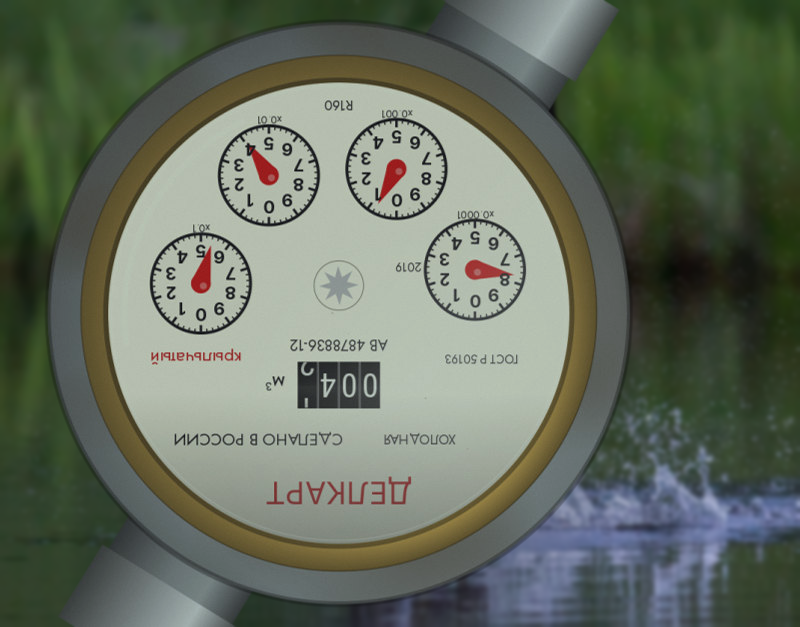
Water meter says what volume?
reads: 41.5407 m³
